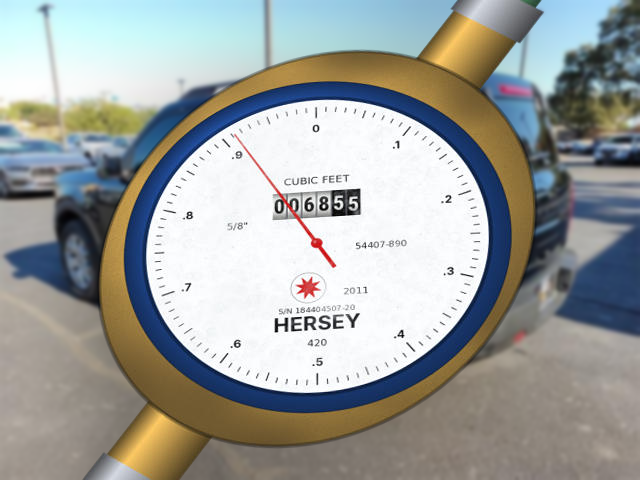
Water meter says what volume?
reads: 6854.91 ft³
